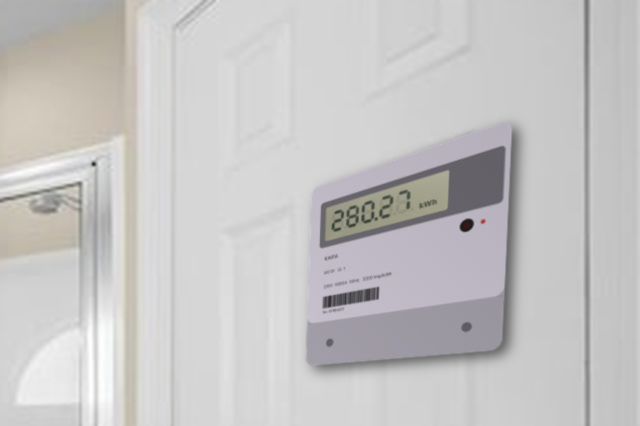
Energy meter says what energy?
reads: 280.27 kWh
